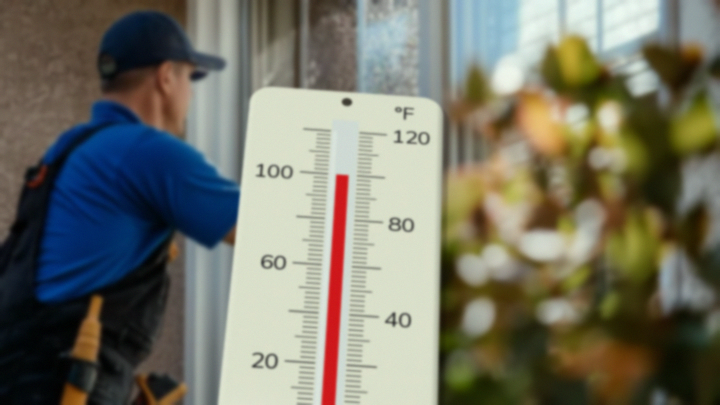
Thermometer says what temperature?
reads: 100 °F
